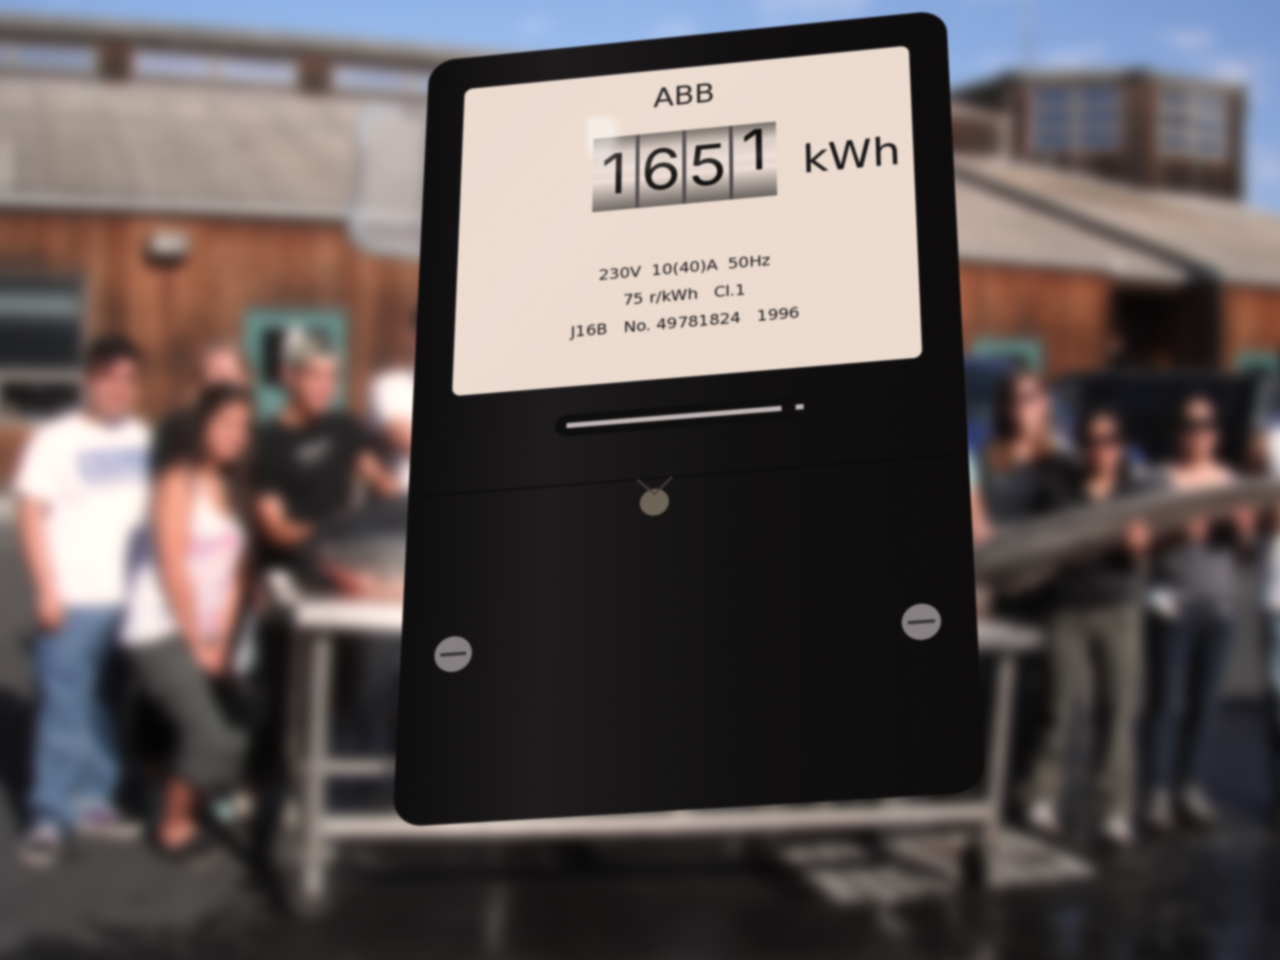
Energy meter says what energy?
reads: 1651 kWh
